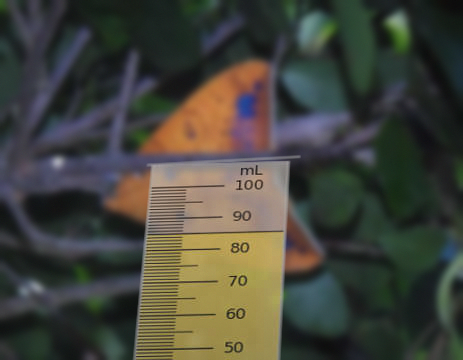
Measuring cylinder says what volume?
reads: 85 mL
